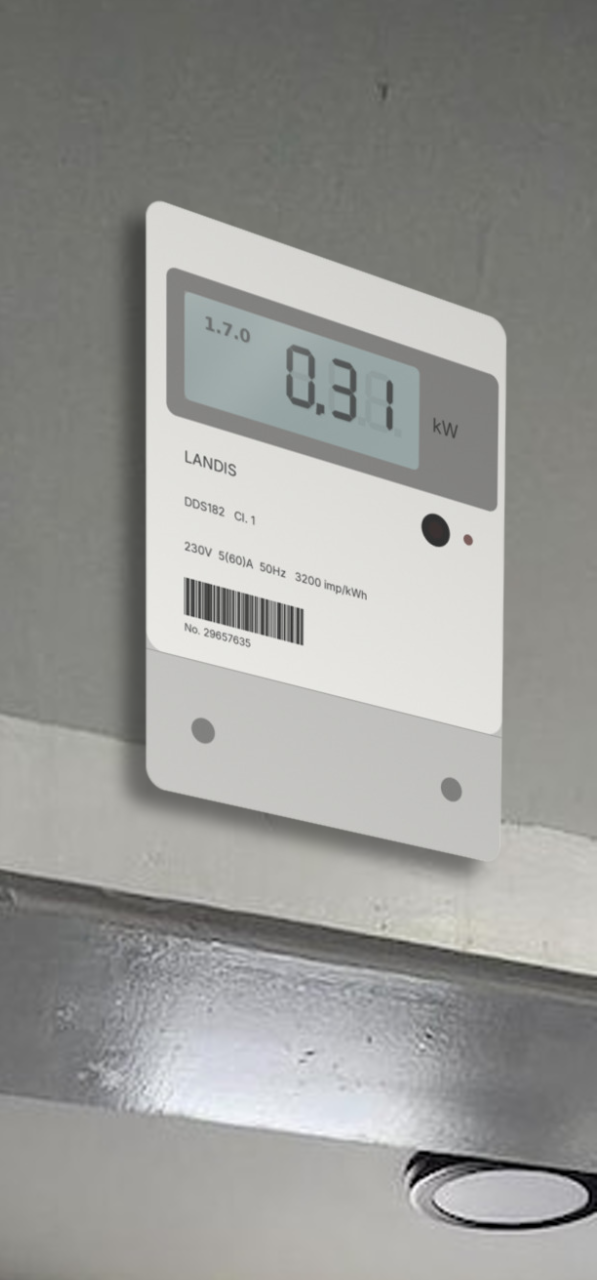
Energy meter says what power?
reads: 0.31 kW
